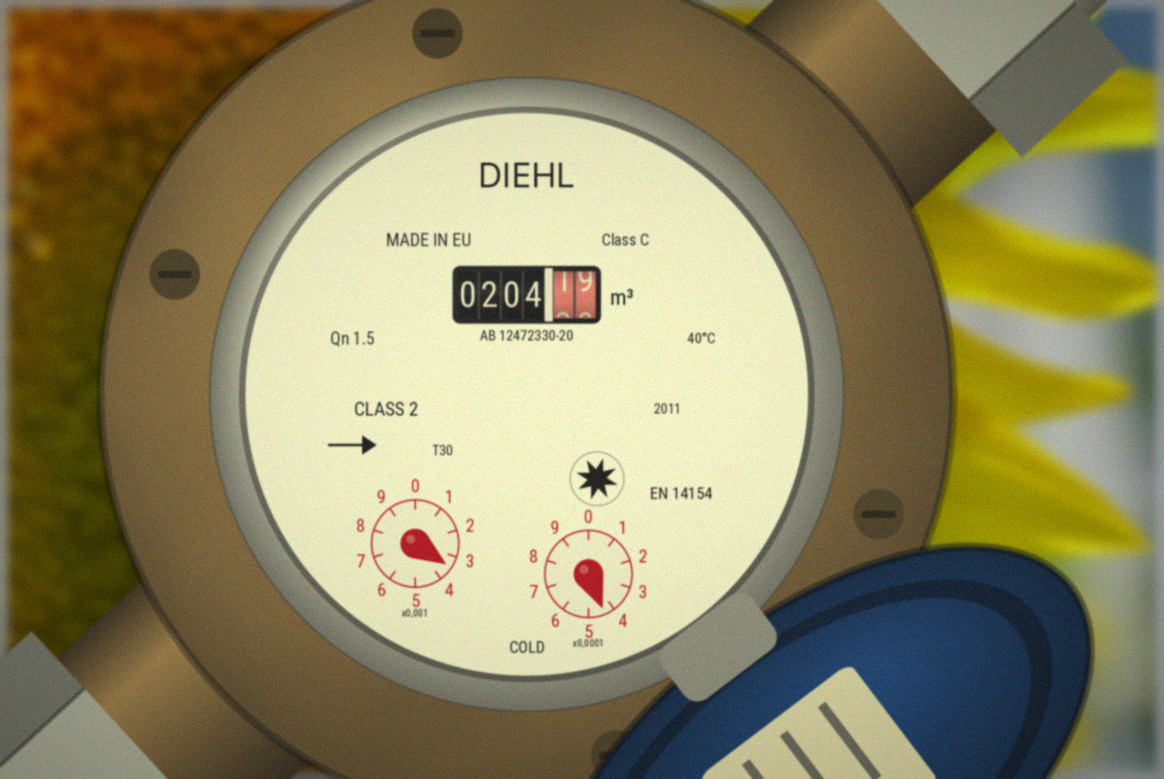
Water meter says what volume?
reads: 204.1934 m³
